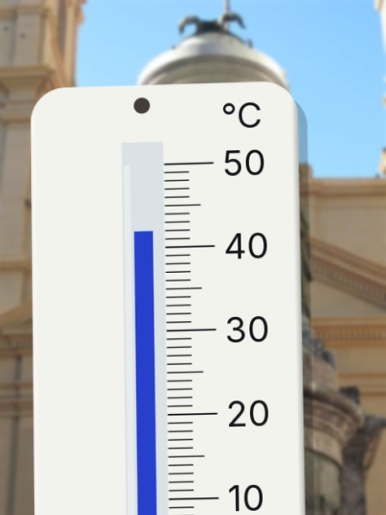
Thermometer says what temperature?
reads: 42 °C
